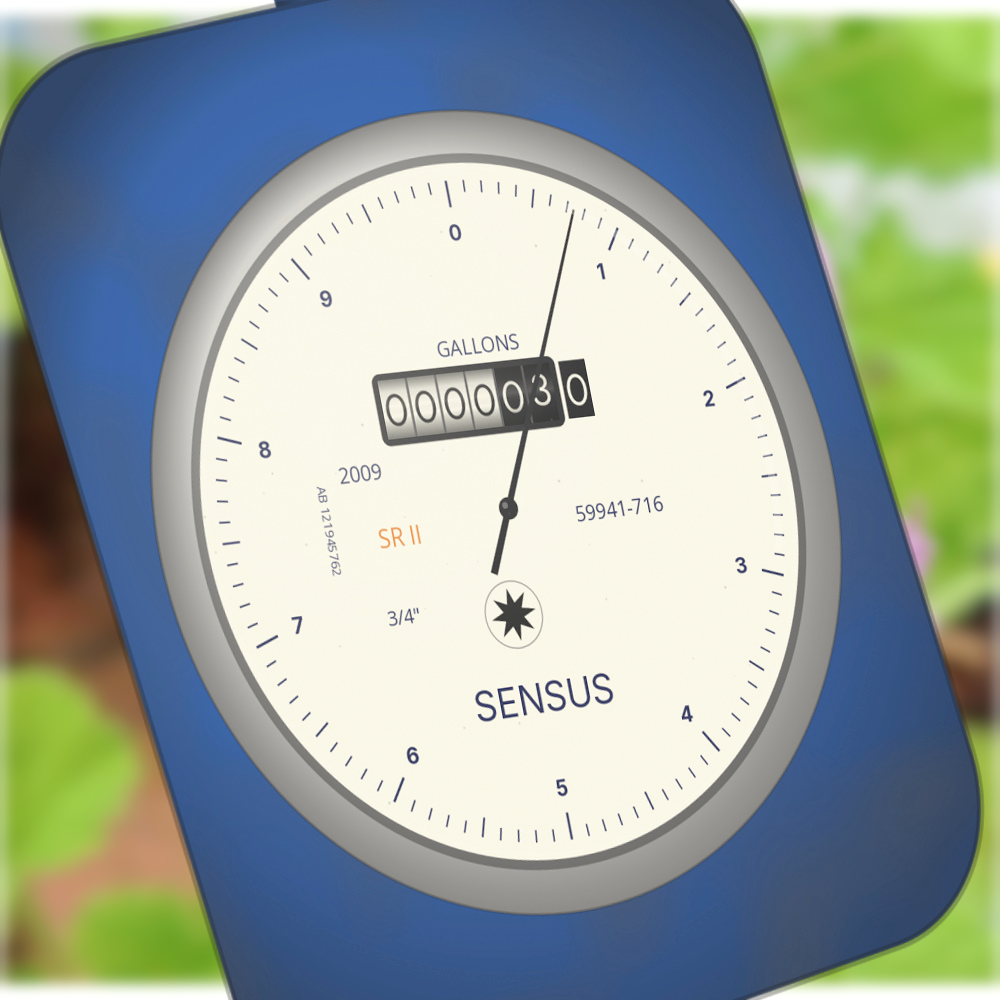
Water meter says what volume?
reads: 30.7 gal
